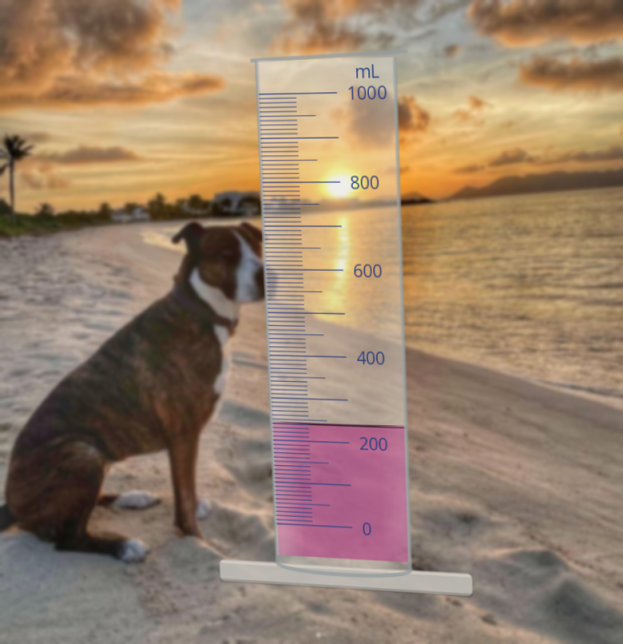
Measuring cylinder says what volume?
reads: 240 mL
